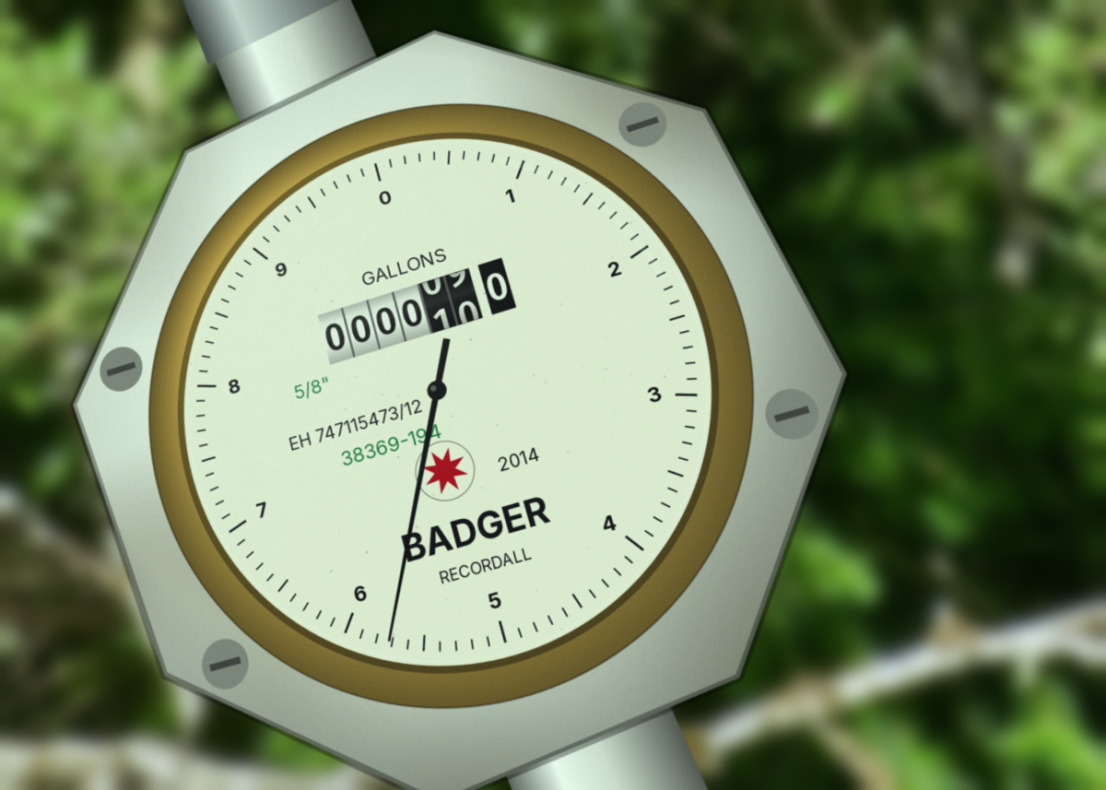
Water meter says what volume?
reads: 95.7 gal
